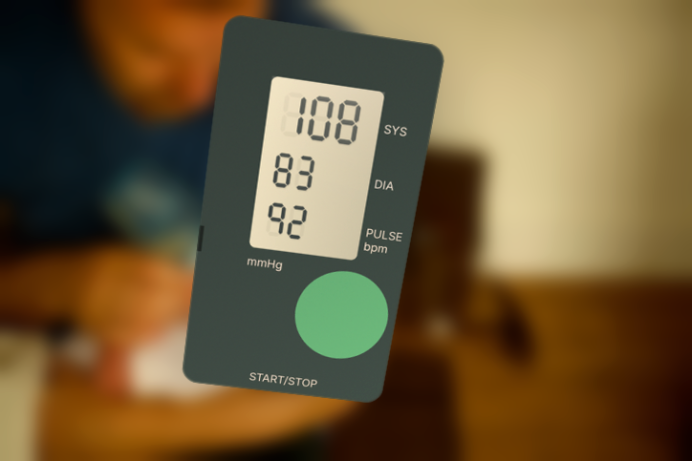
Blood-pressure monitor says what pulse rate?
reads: 92 bpm
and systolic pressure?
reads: 108 mmHg
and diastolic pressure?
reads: 83 mmHg
